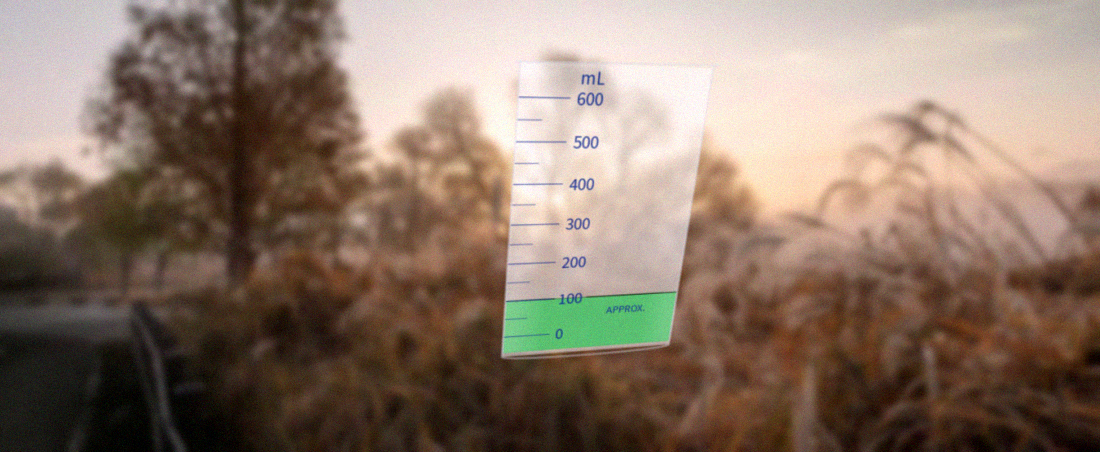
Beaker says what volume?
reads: 100 mL
